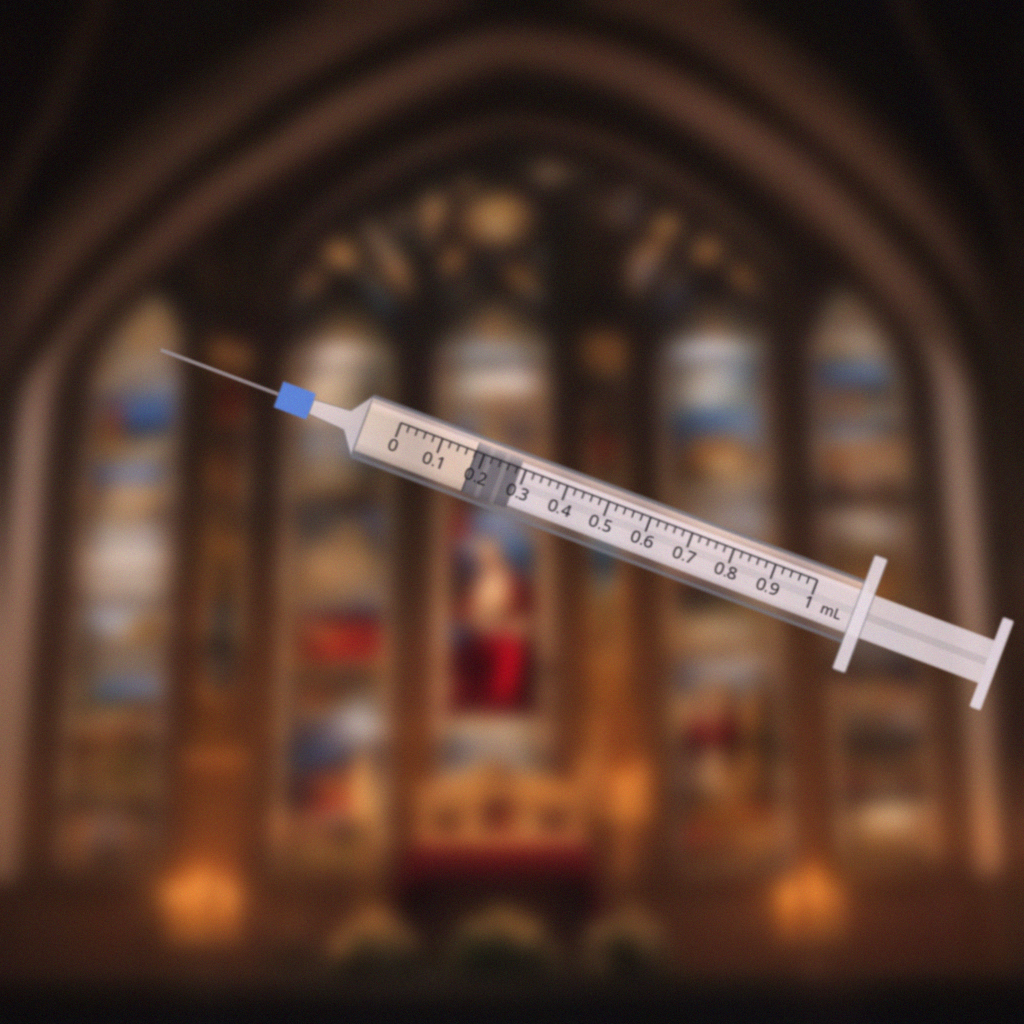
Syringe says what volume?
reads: 0.18 mL
